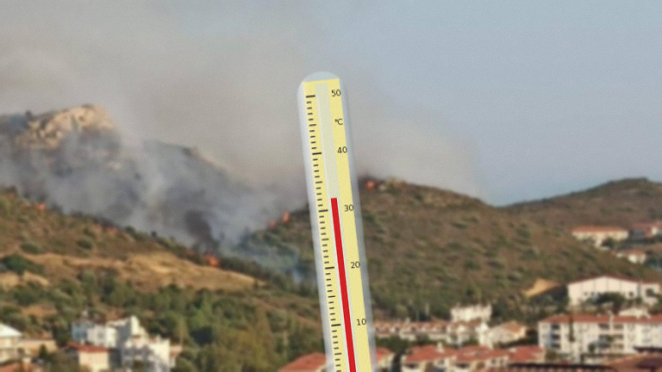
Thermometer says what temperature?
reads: 32 °C
